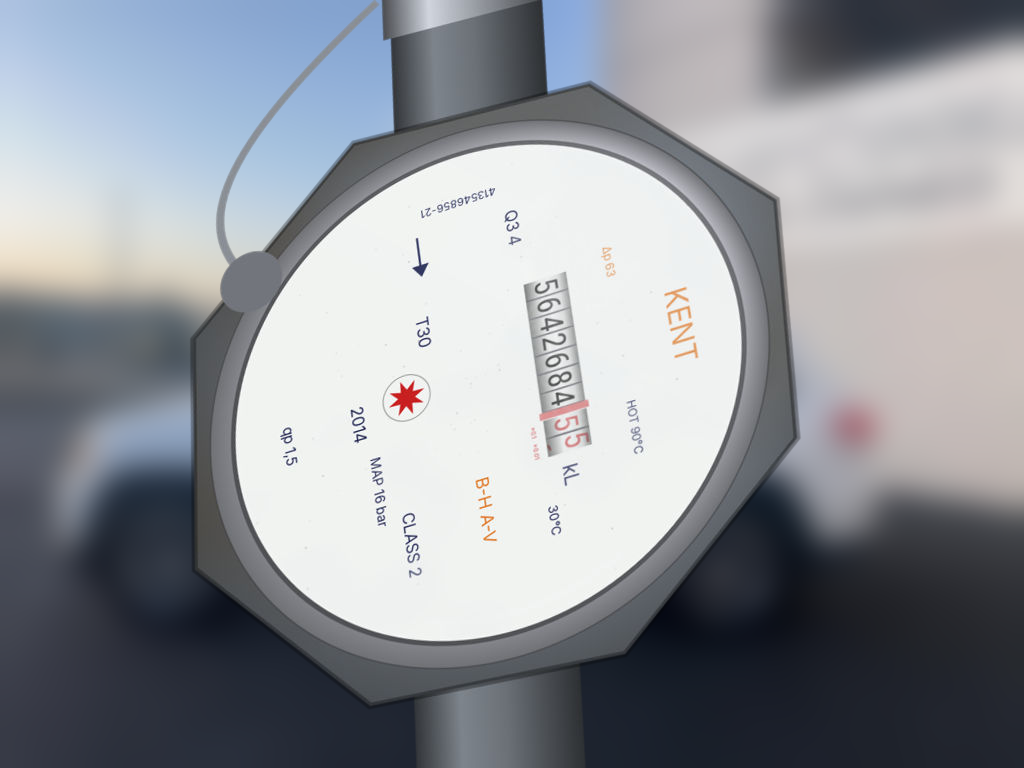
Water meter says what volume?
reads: 5642684.55 kL
